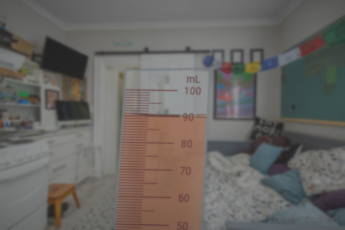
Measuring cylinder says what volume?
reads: 90 mL
